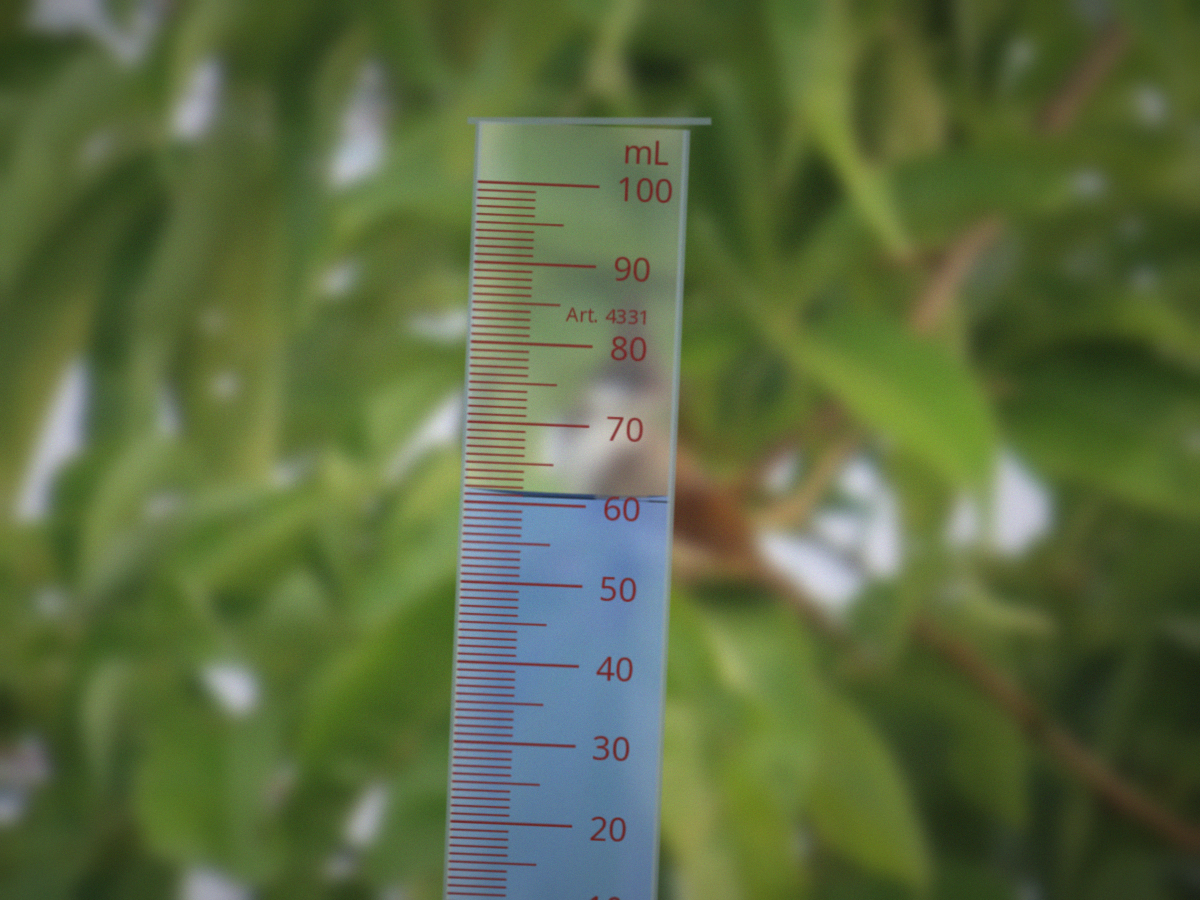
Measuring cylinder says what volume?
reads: 61 mL
